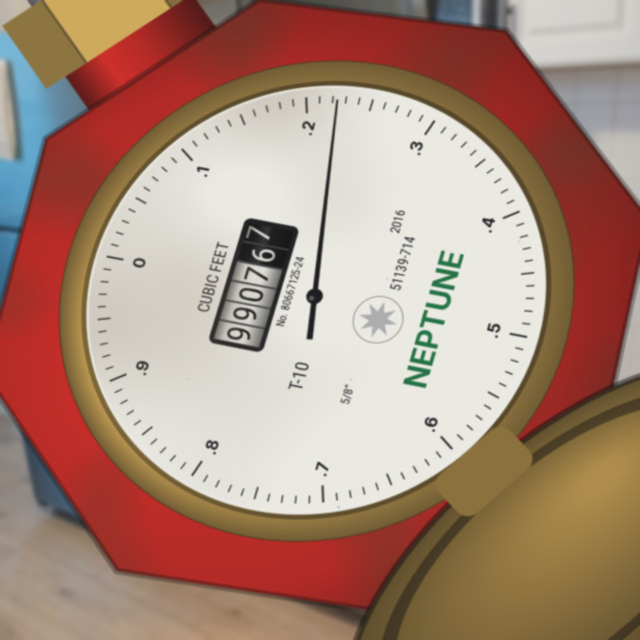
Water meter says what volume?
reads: 990767.22 ft³
